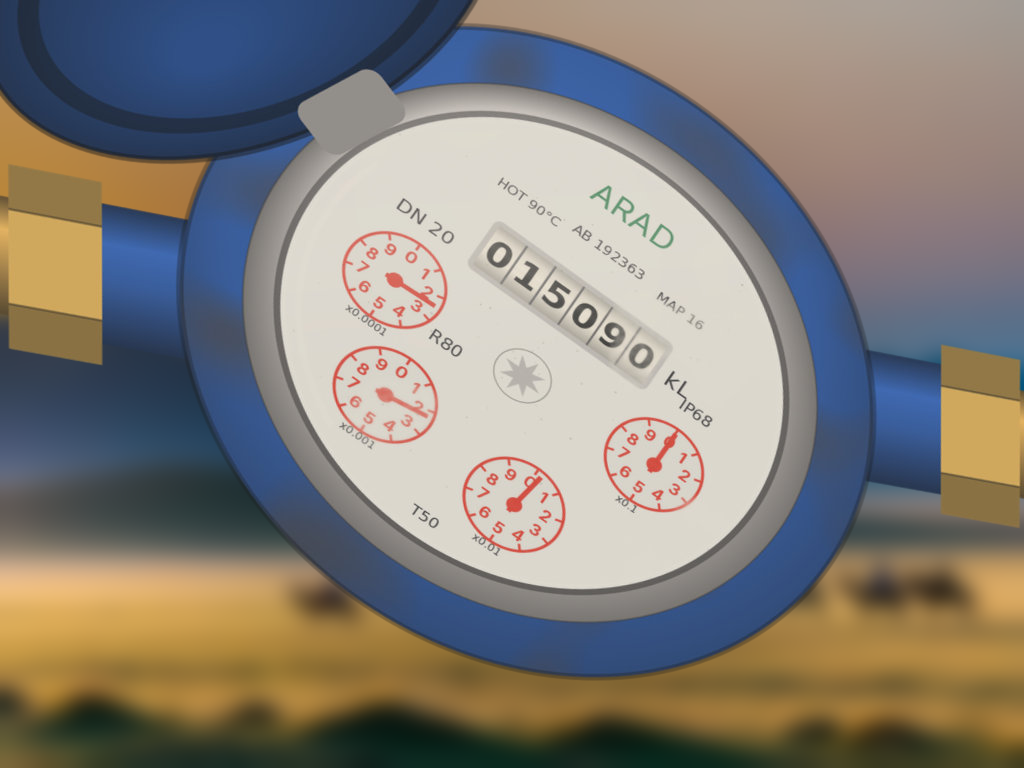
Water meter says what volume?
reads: 15090.0022 kL
